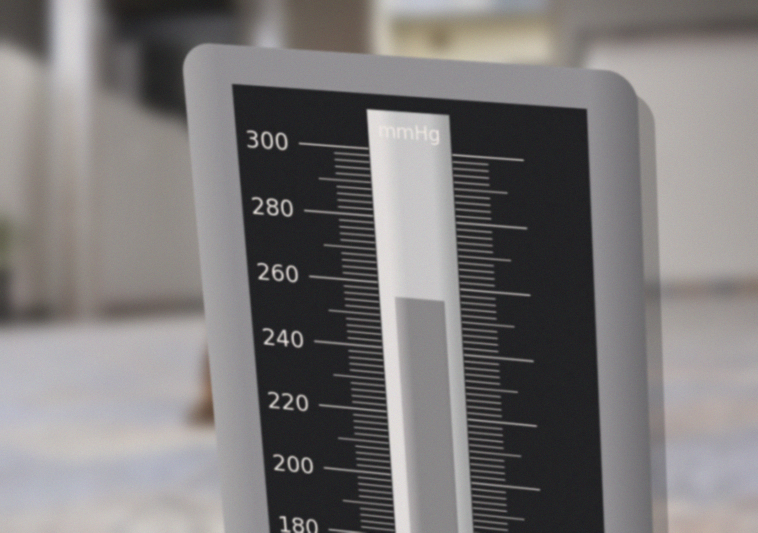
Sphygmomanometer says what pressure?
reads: 256 mmHg
